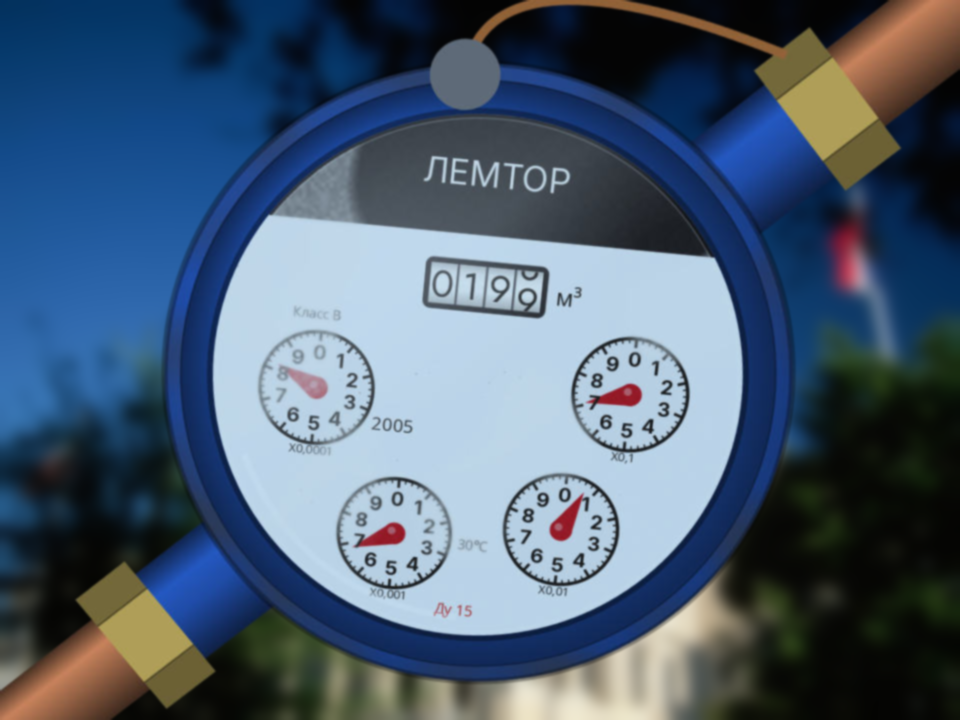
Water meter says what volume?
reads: 198.7068 m³
